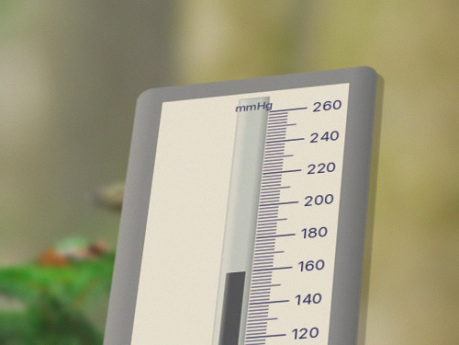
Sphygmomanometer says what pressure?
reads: 160 mmHg
